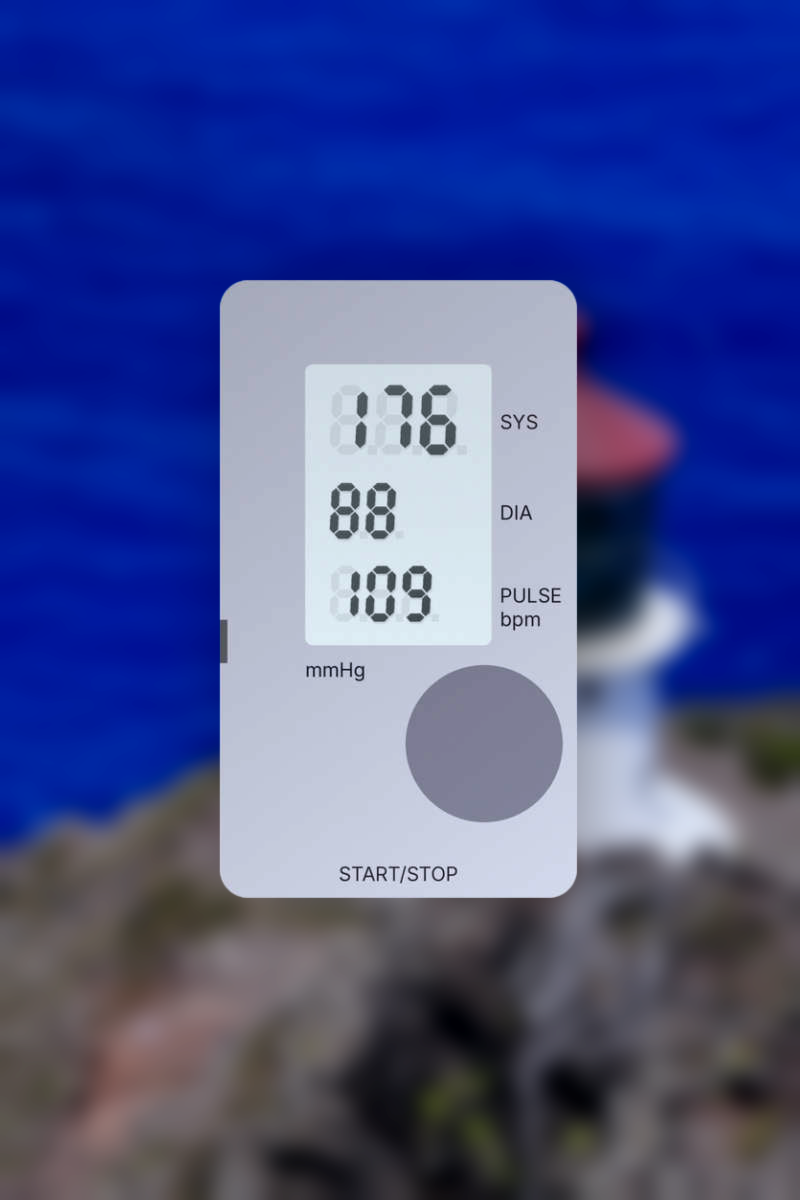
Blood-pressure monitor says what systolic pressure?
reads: 176 mmHg
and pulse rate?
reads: 109 bpm
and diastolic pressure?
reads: 88 mmHg
